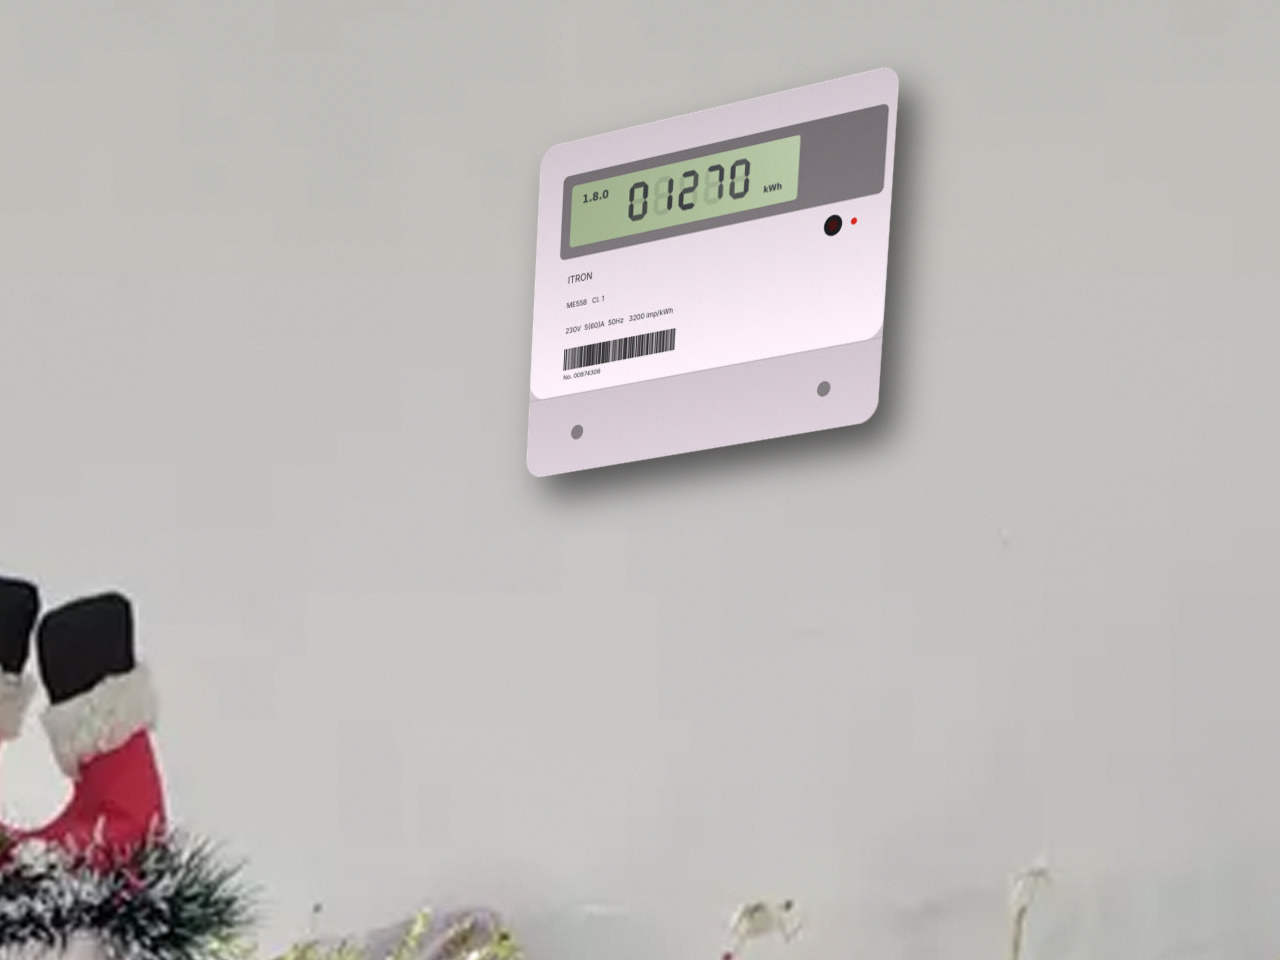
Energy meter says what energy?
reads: 1270 kWh
